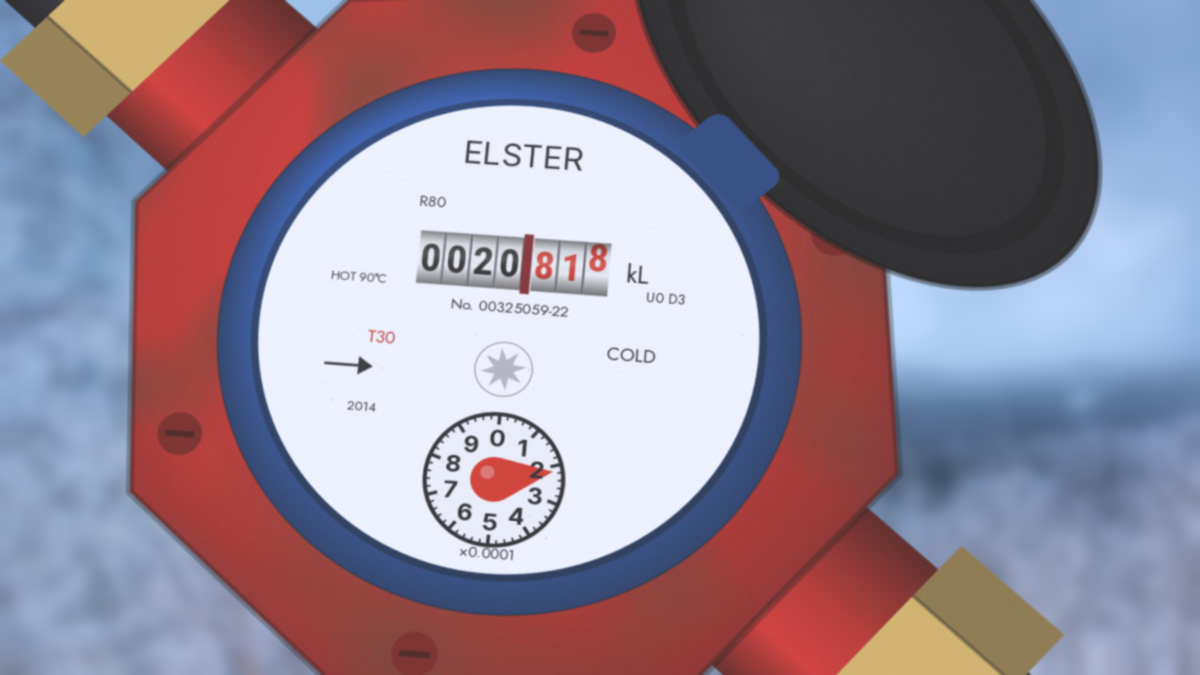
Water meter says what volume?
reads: 20.8182 kL
